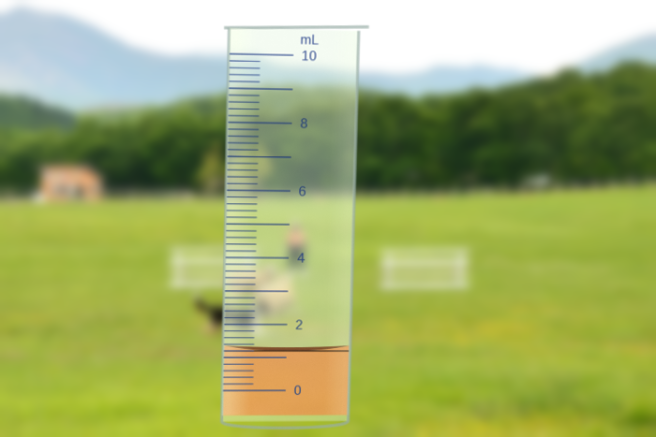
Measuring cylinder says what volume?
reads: 1.2 mL
